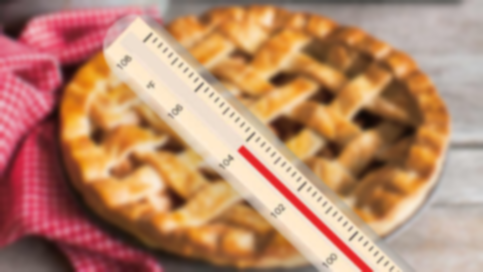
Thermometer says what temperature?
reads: 104 °F
